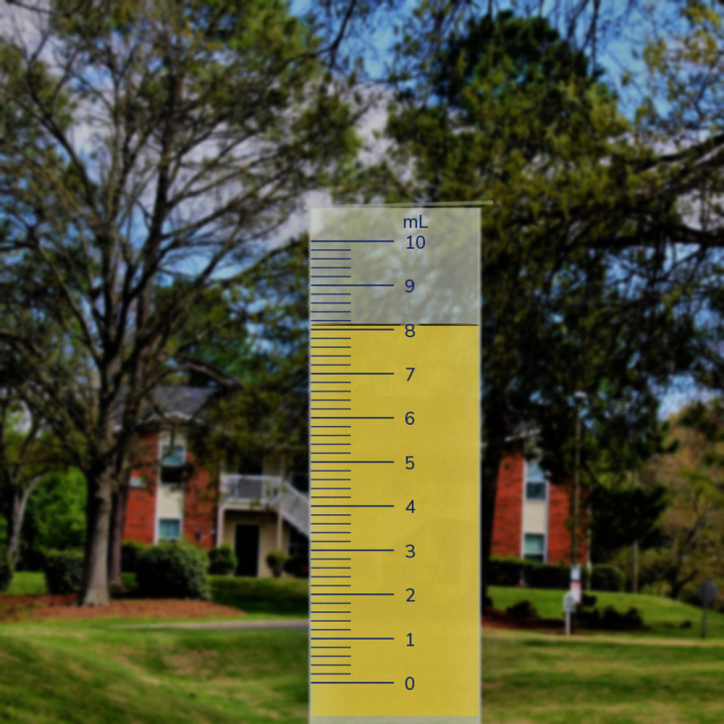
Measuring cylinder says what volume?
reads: 8.1 mL
